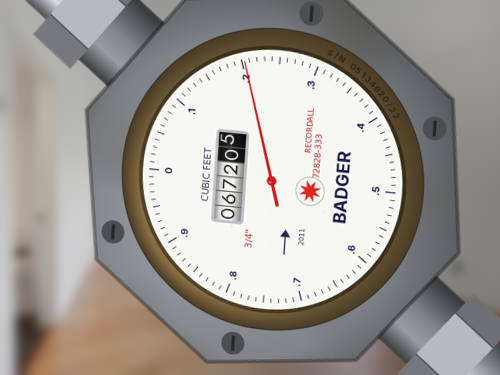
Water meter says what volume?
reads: 67205.20 ft³
